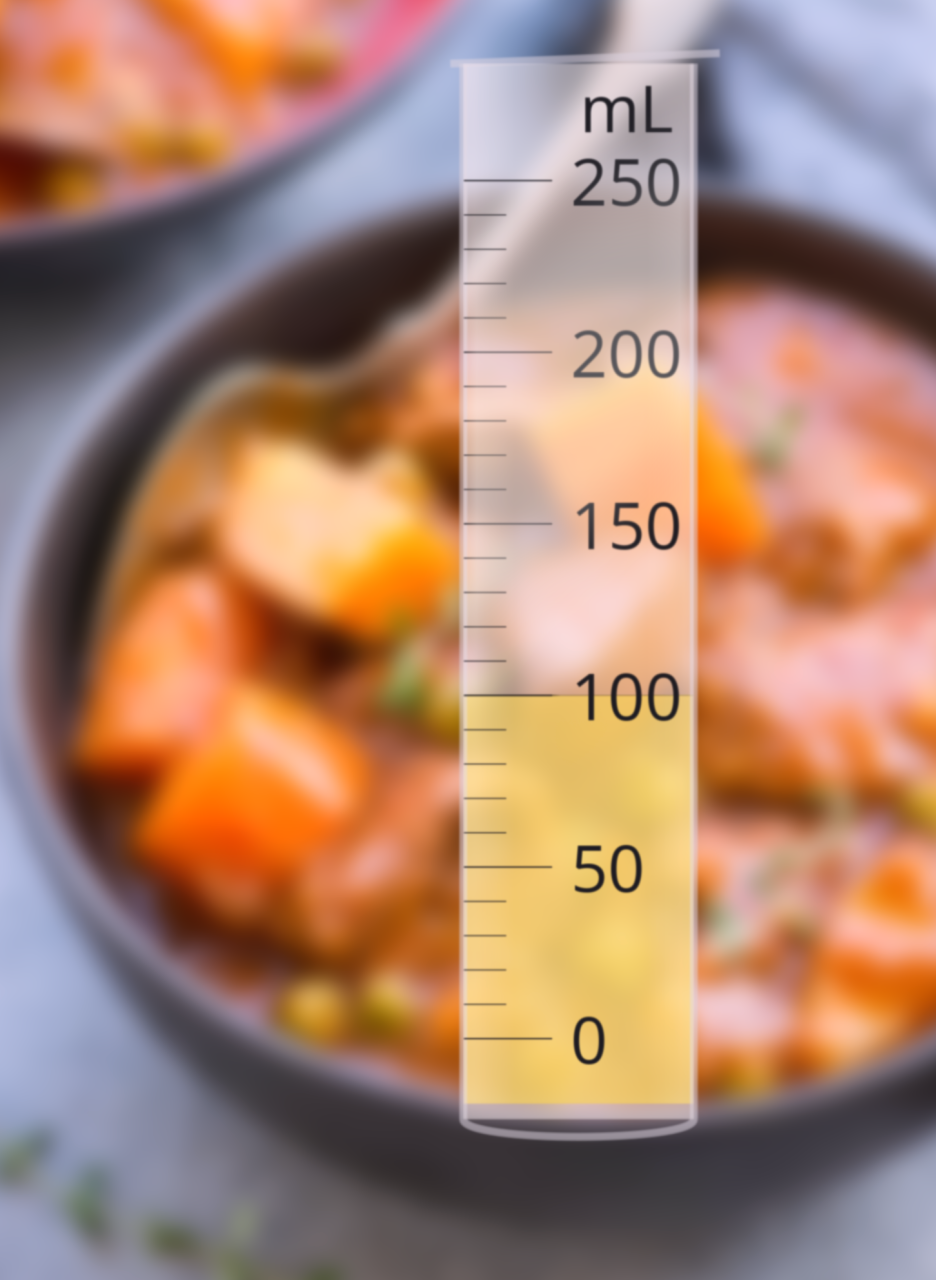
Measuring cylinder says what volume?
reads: 100 mL
